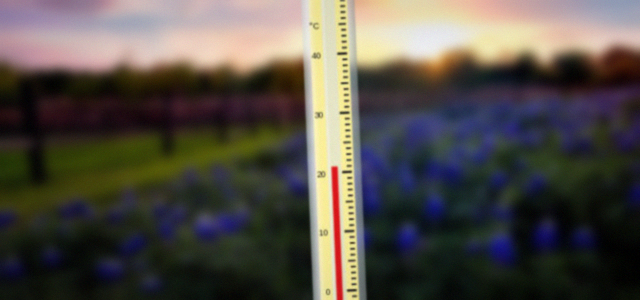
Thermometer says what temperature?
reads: 21 °C
